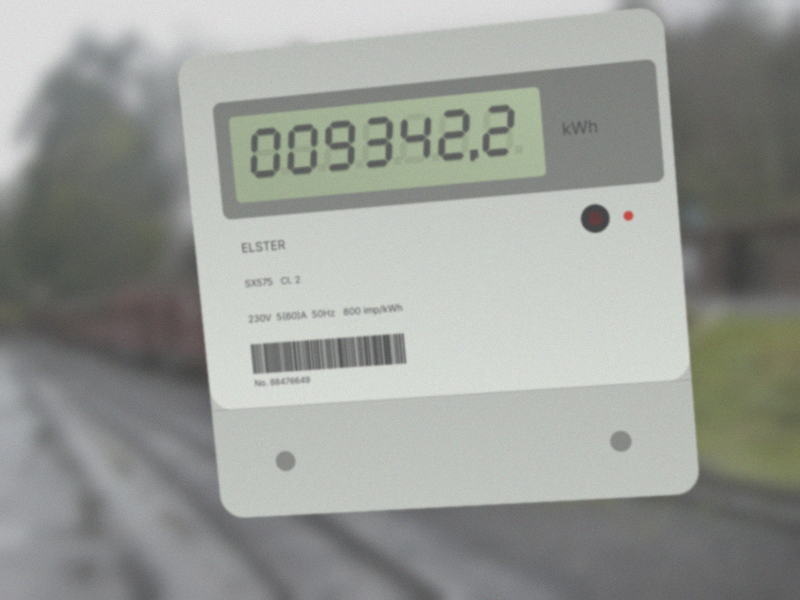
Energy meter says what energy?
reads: 9342.2 kWh
